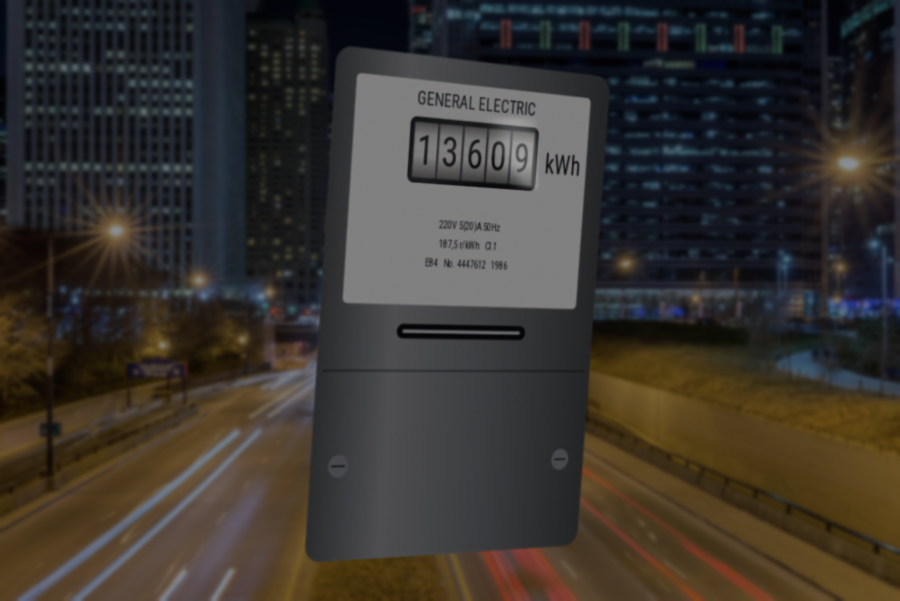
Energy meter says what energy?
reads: 13609 kWh
